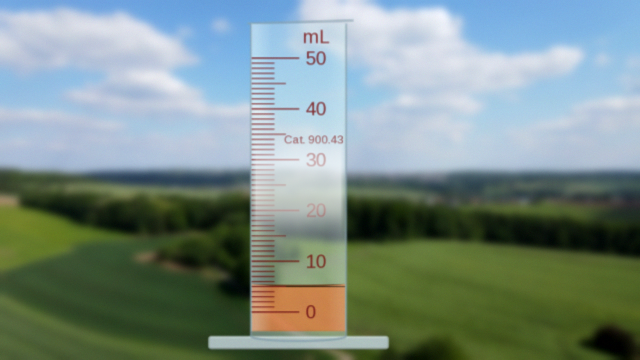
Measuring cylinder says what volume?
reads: 5 mL
